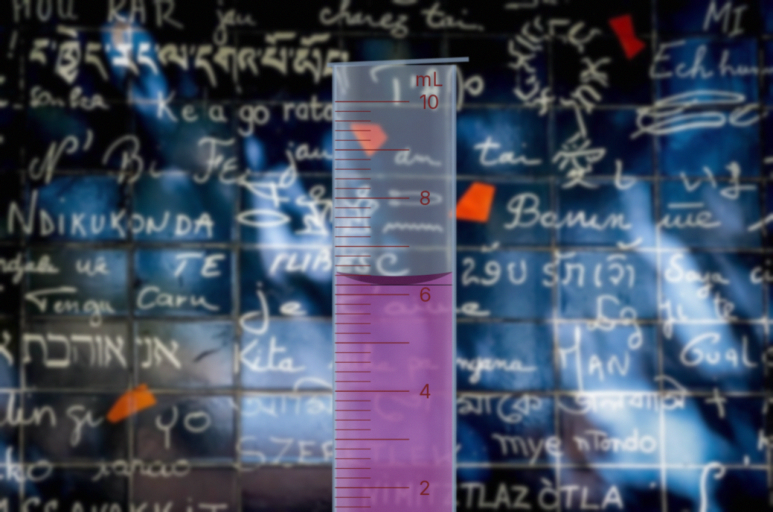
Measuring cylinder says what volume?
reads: 6.2 mL
